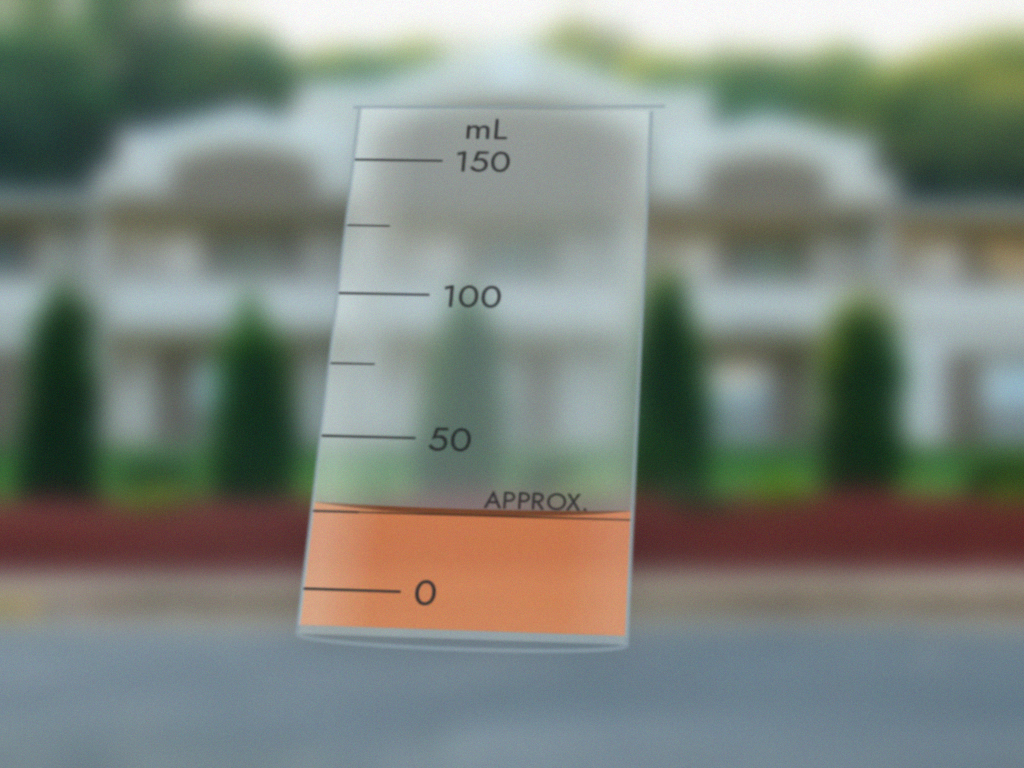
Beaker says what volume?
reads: 25 mL
